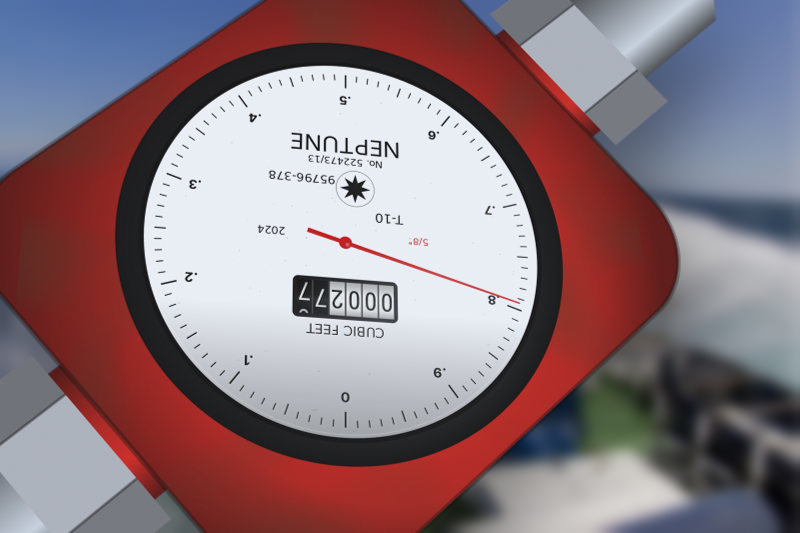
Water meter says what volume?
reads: 276.79 ft³
